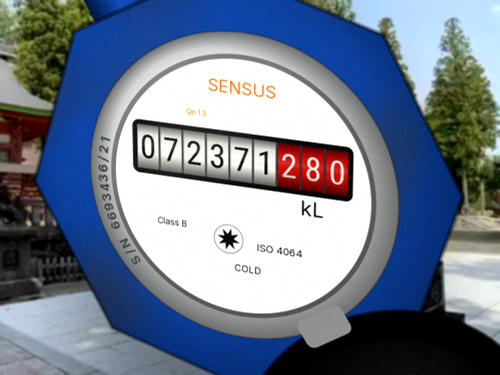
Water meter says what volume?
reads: 72371.280 kL
